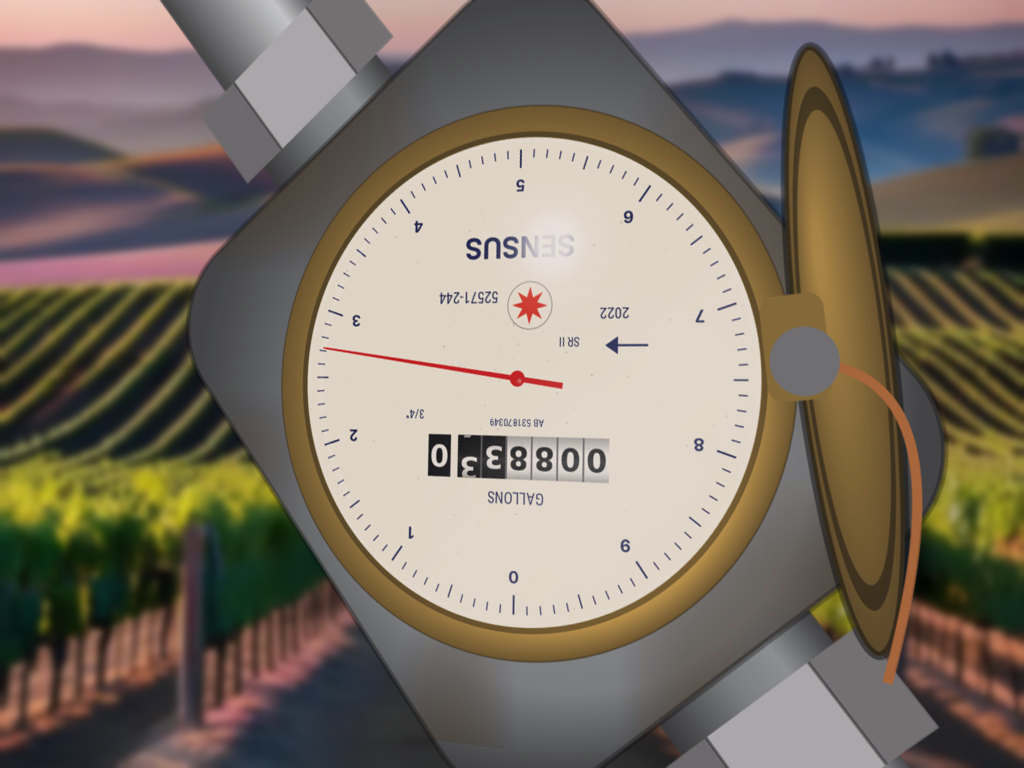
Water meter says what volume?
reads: 88332.7 gal
